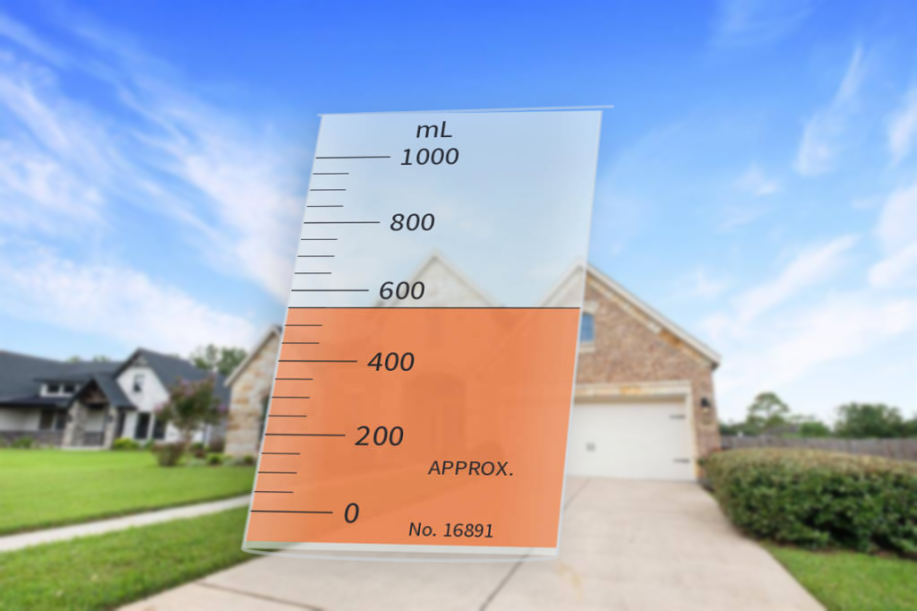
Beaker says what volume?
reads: 550 mL
